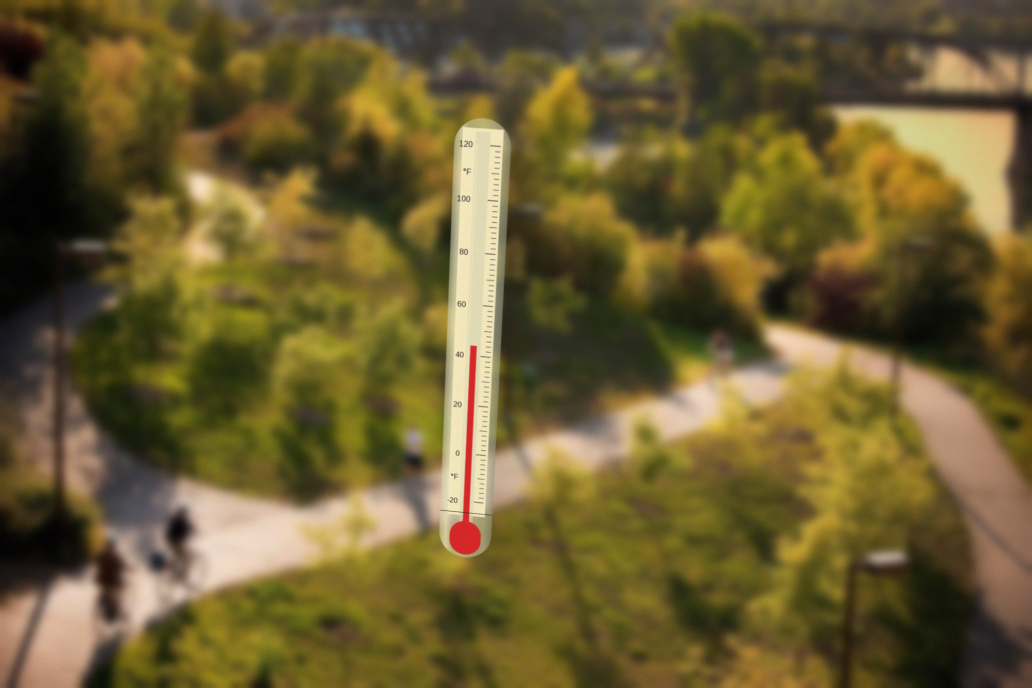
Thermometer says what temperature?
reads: 44 °F
